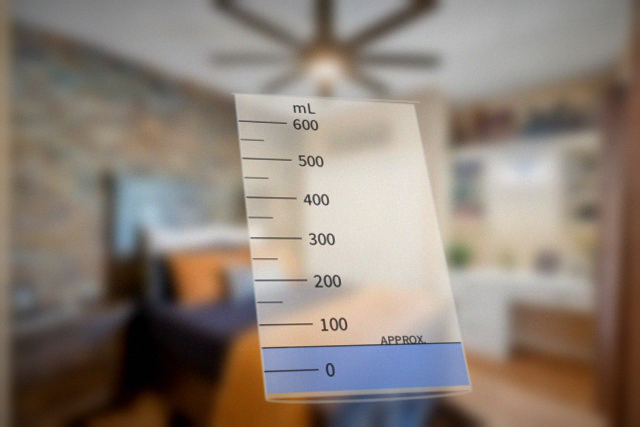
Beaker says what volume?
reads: 50 mL
